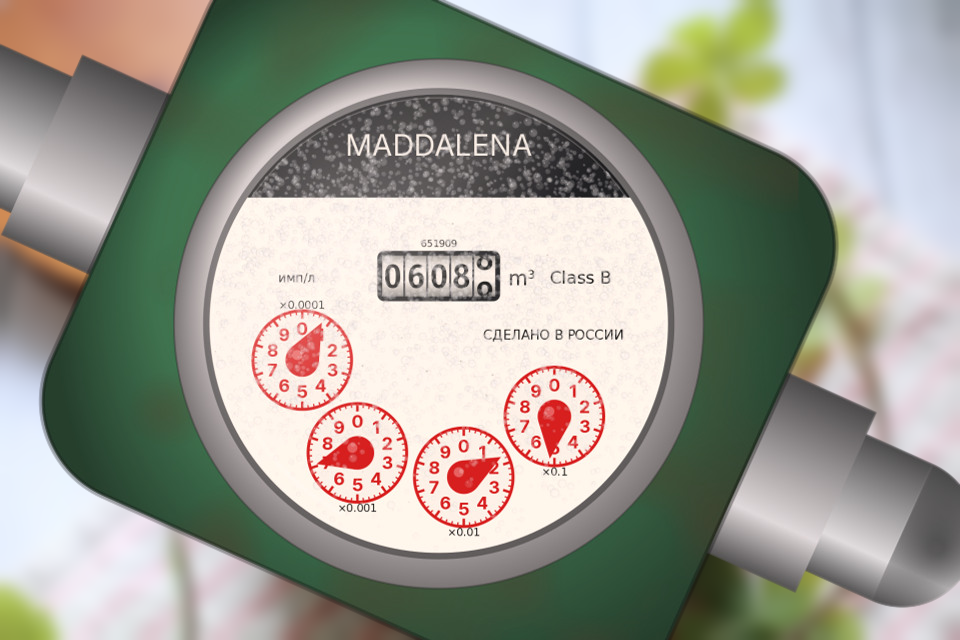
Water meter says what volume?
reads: 6088.5170 m³
